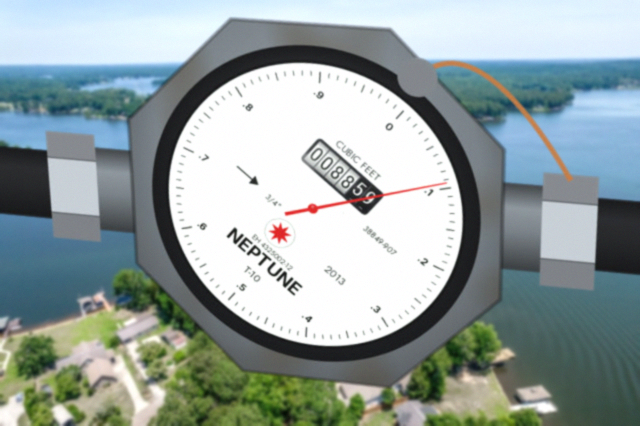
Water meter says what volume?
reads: 8859.09 ft³
